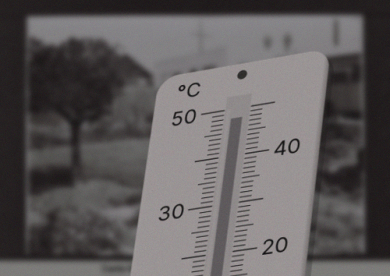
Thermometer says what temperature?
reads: 48 °C
